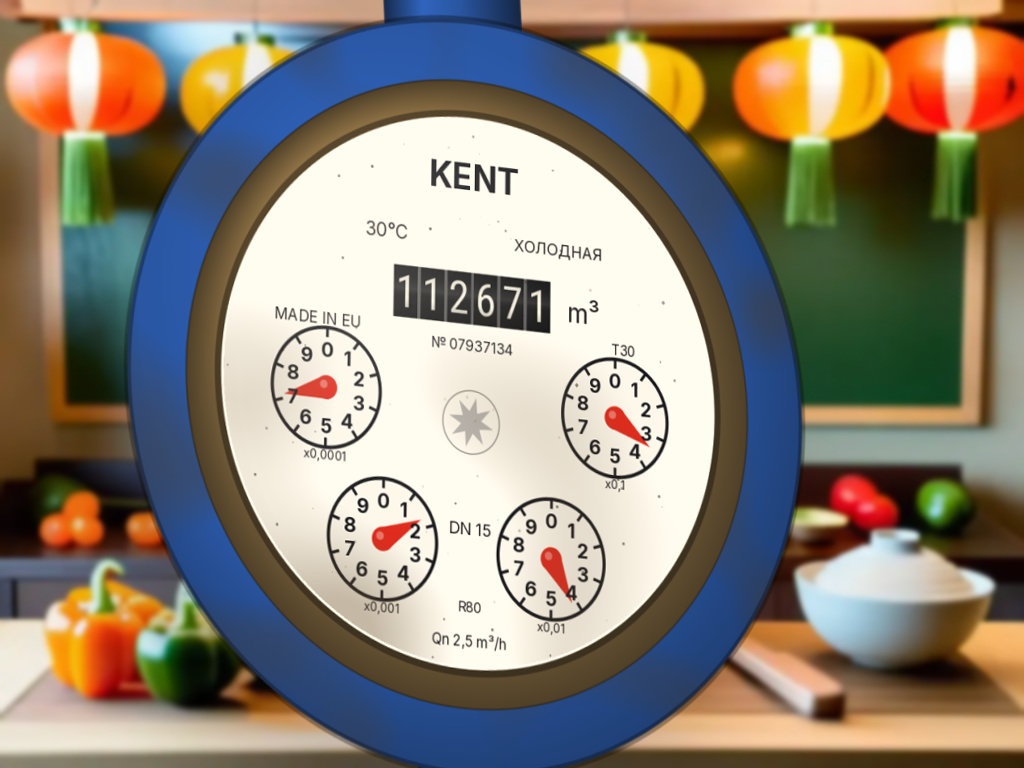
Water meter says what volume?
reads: 112671.3417 m³
